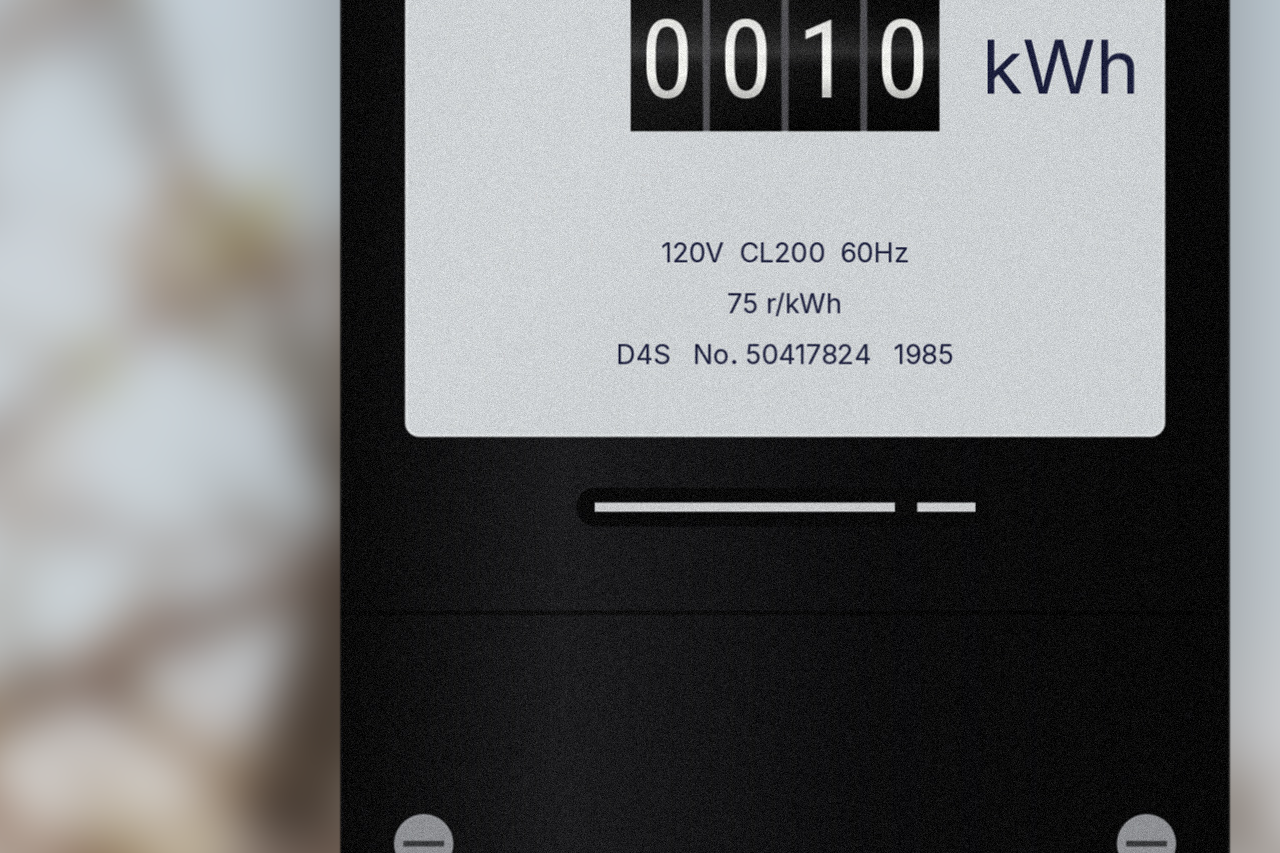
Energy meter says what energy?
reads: 10 kWh
